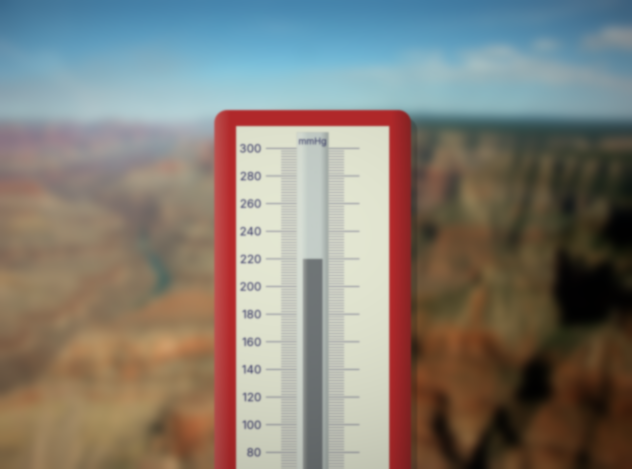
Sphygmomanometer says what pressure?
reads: 220 mmHg
